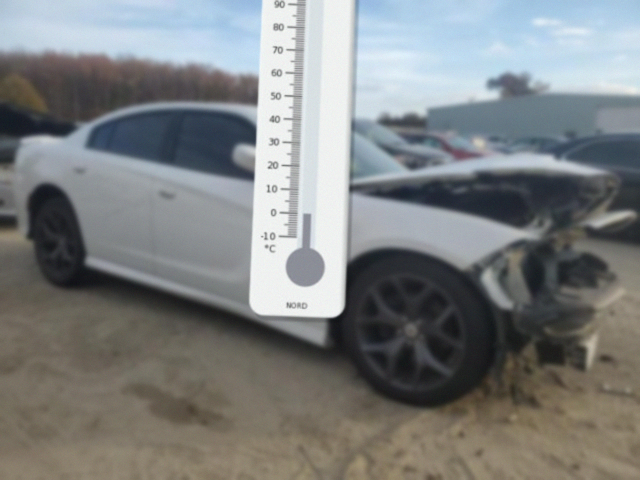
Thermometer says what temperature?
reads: 0 °C
